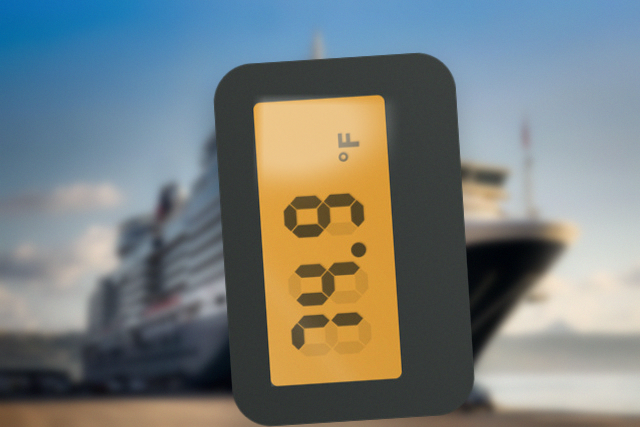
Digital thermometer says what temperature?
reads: 74.9 °F
